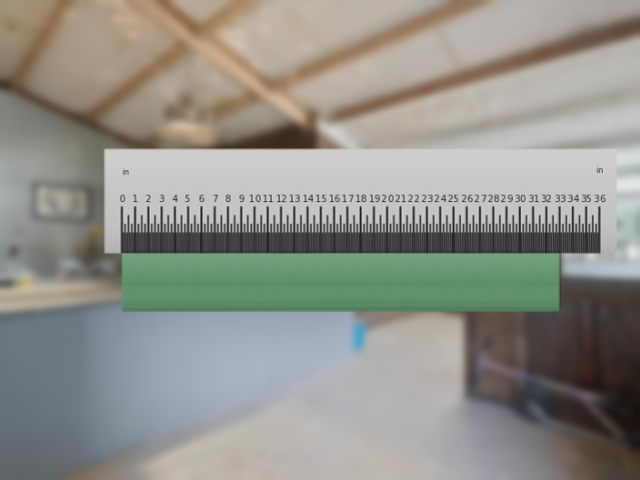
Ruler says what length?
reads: 33 in
